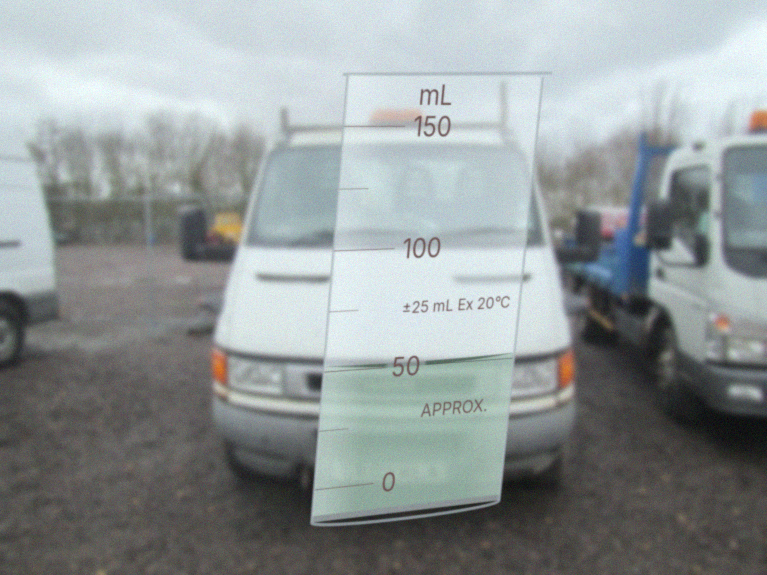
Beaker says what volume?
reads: 50 mL
